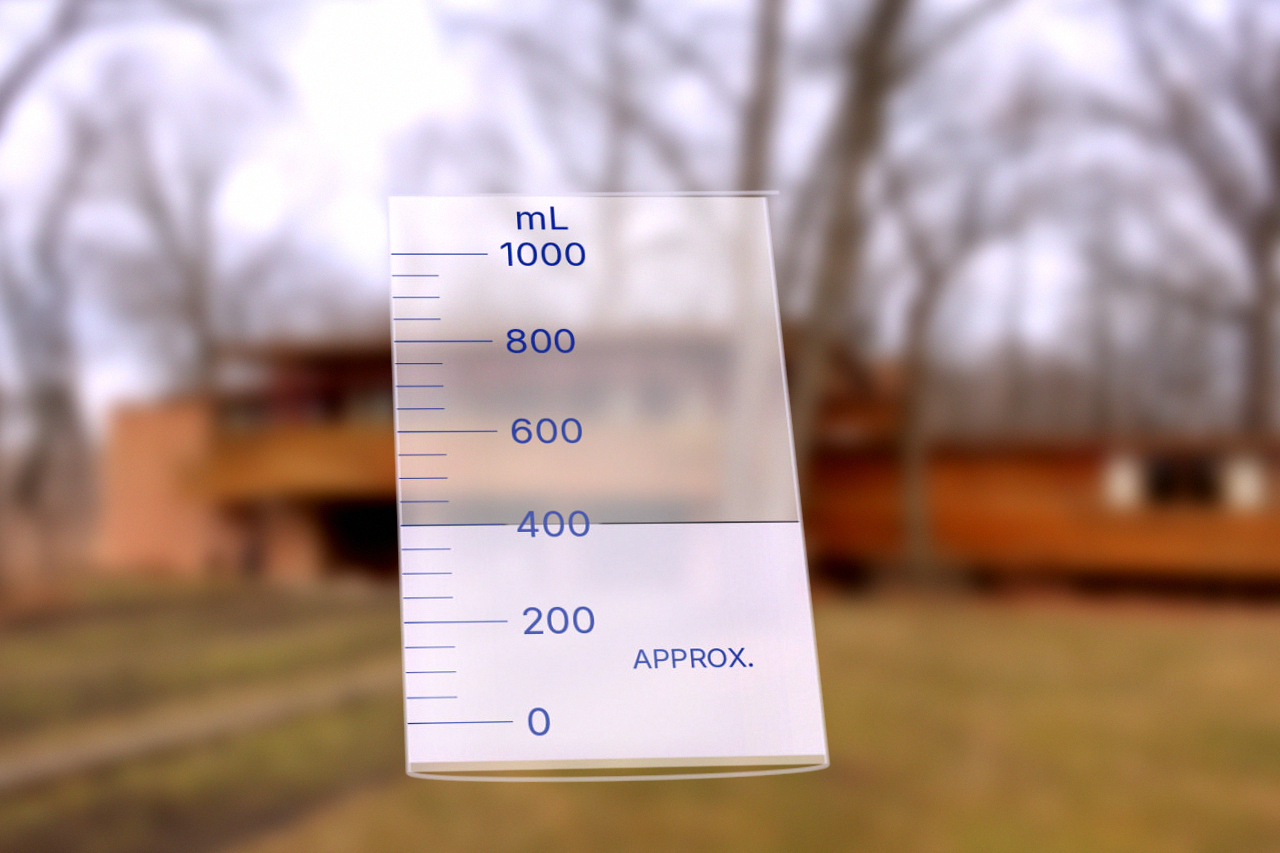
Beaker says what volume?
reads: 400 mL
